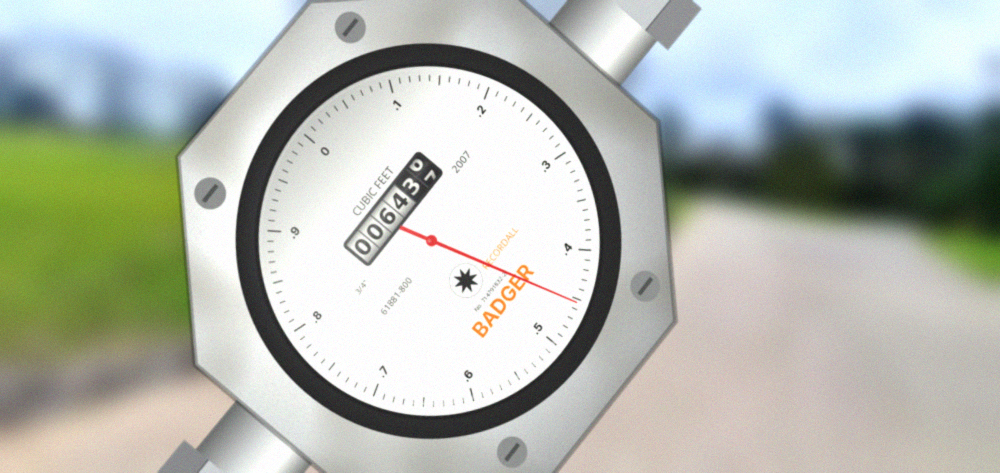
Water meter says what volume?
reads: 6436.45 ft³
